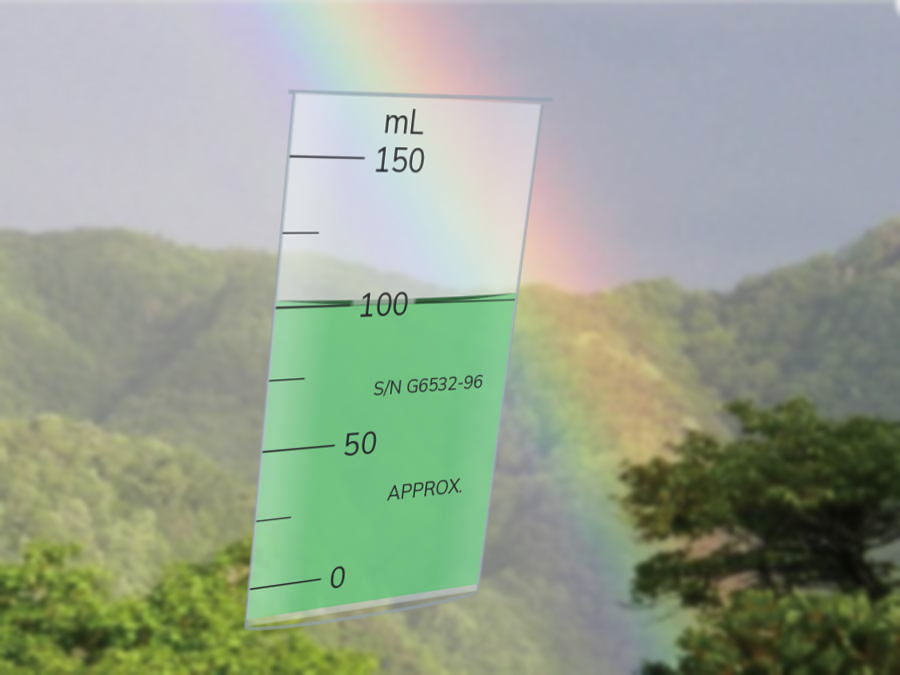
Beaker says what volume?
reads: 100 mL
